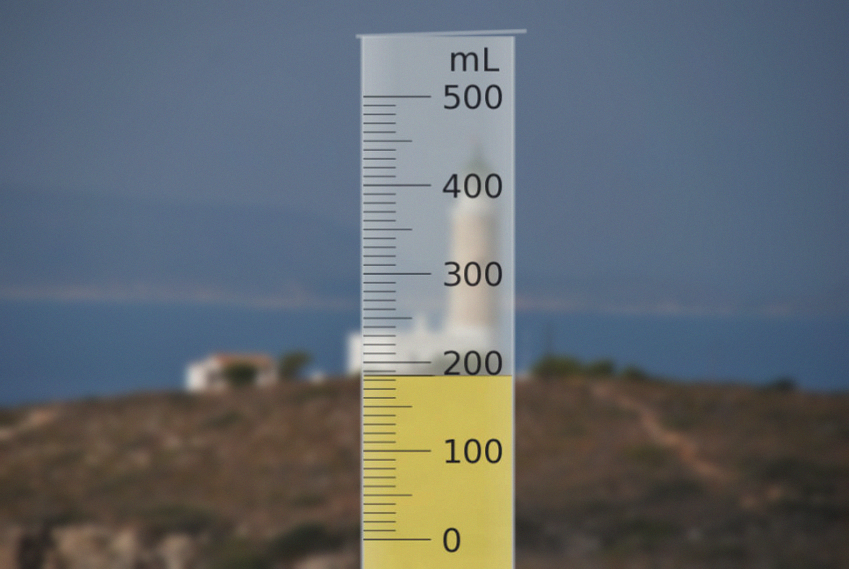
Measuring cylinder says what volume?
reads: 185 mL
